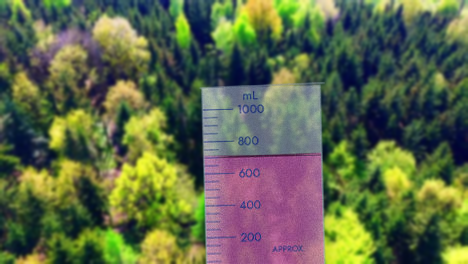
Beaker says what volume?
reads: 700 mL
